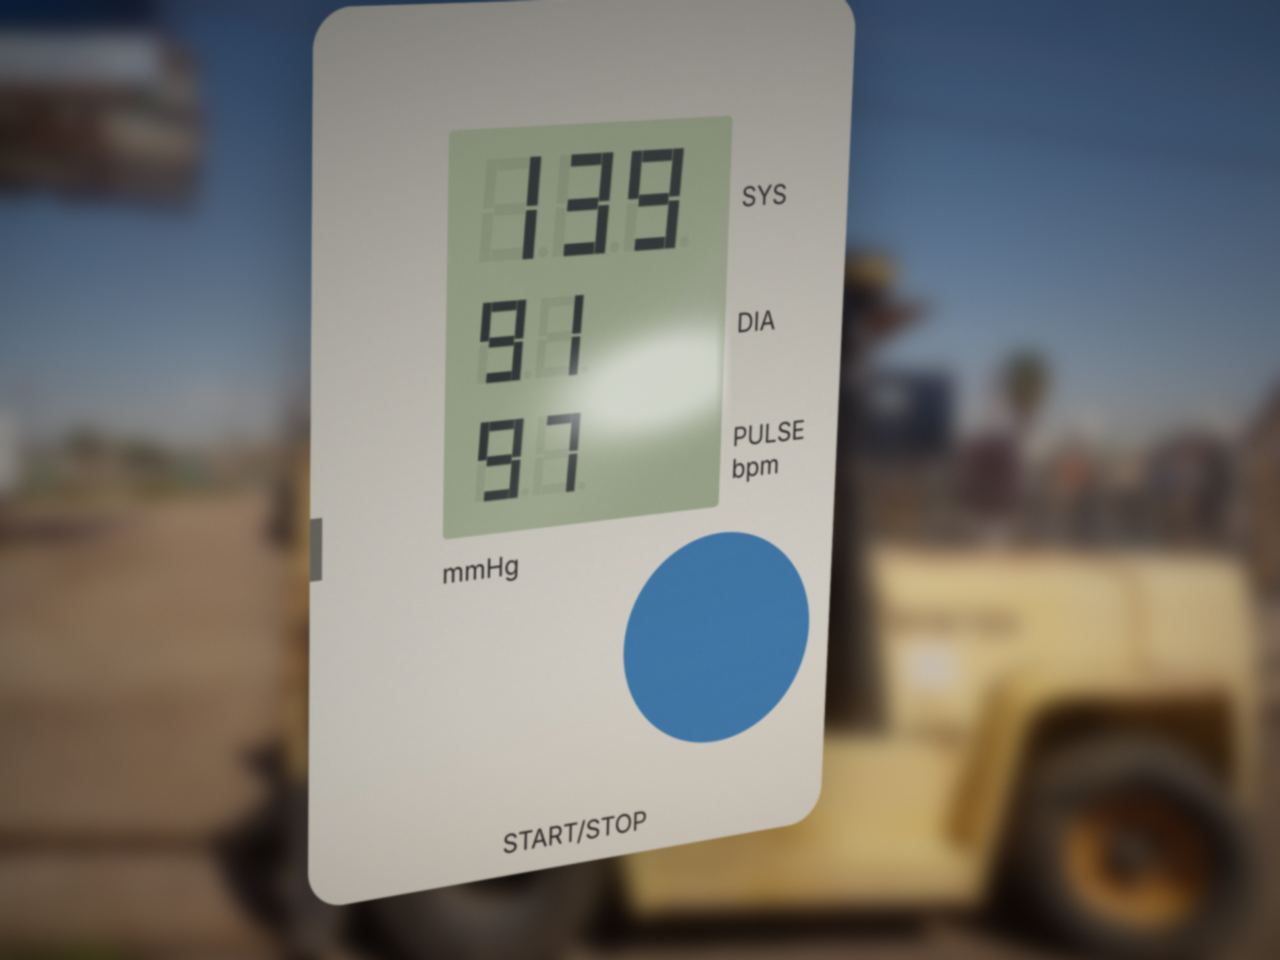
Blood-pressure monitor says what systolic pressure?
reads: 139 mmHg
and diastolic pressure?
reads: 91 mmHg
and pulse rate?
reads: 97 bpm
